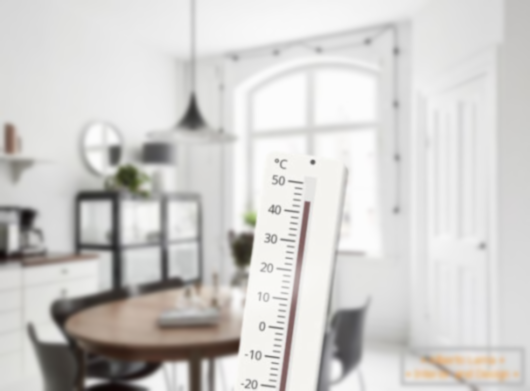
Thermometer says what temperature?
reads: 44 °C
